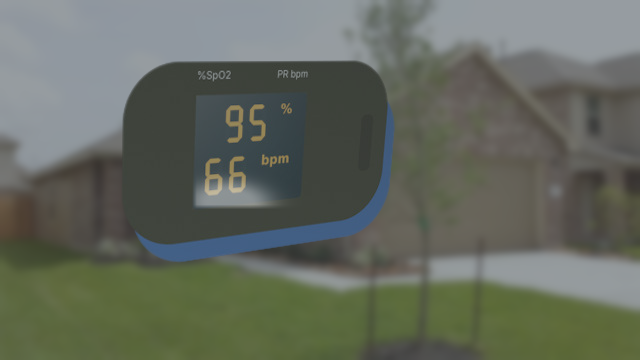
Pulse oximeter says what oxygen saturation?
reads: 95 %
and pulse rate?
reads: 66 bpm
